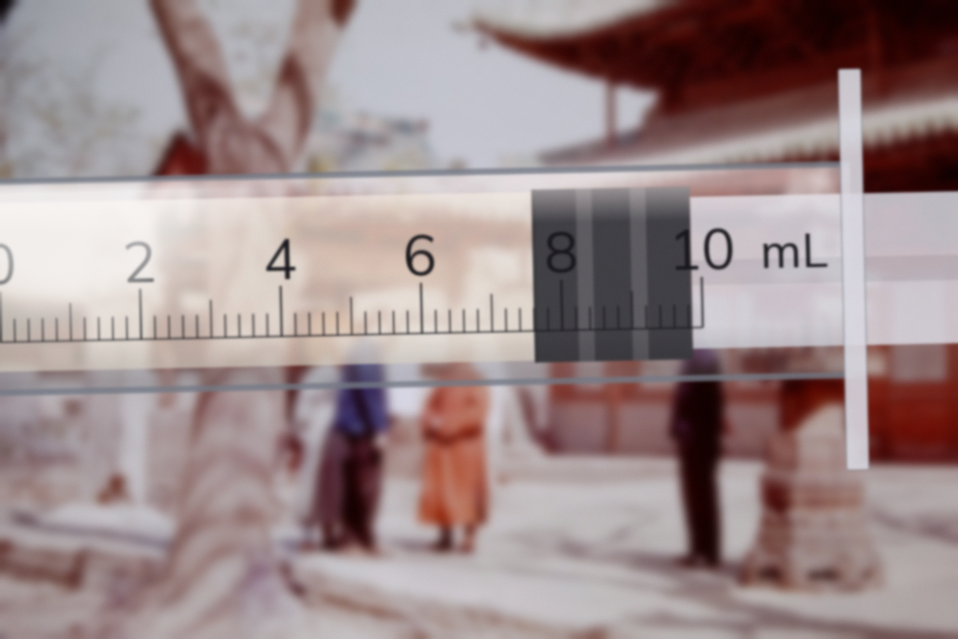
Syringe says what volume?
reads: 7.6 mL
